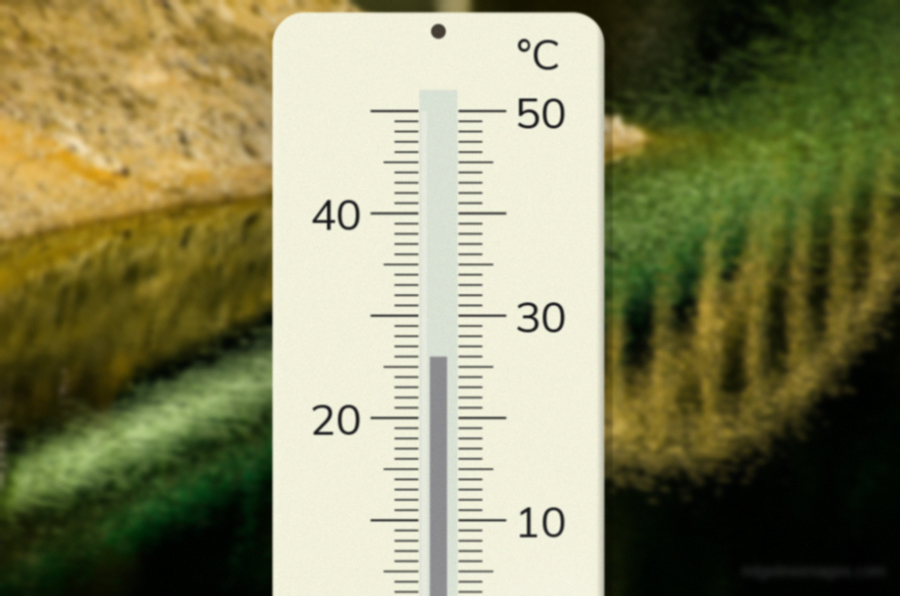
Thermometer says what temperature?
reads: 26 °C
